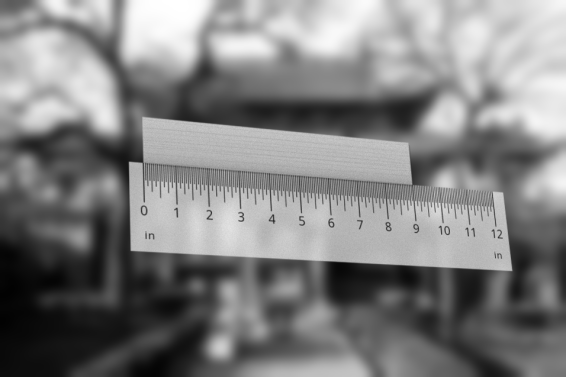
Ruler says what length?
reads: 9 in
